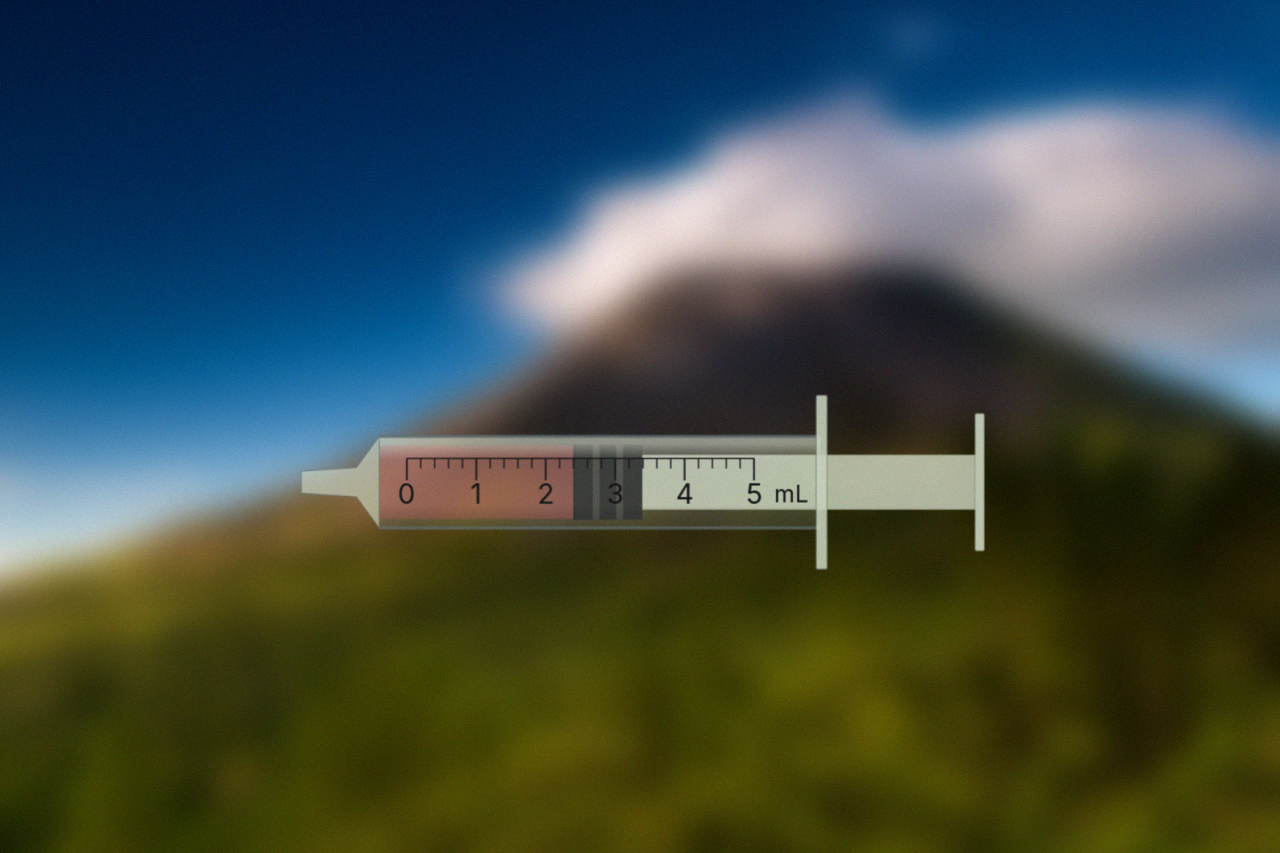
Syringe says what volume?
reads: 2.4 mL
